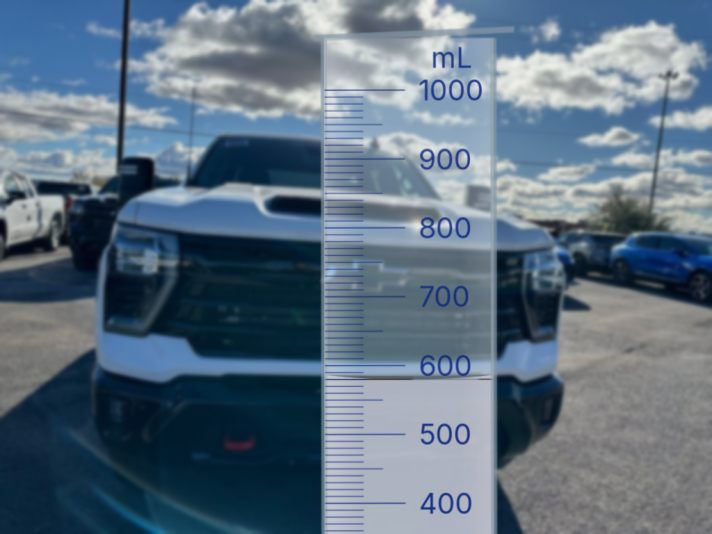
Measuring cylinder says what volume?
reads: 580 mL
